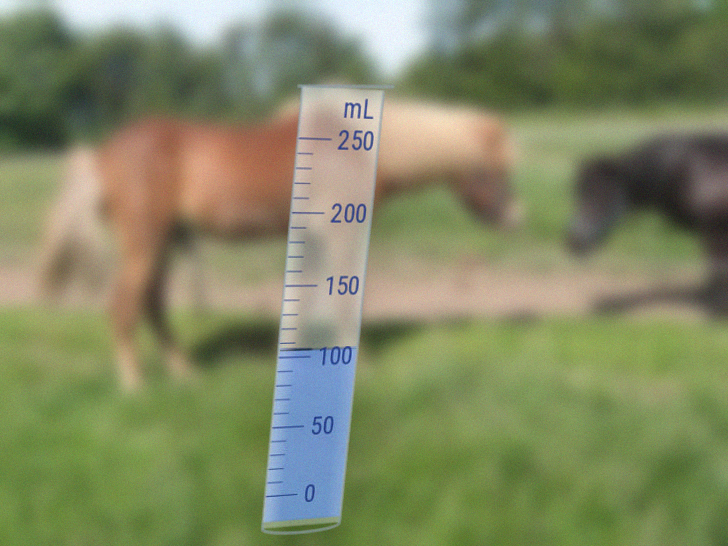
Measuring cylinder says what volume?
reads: 105 mL
